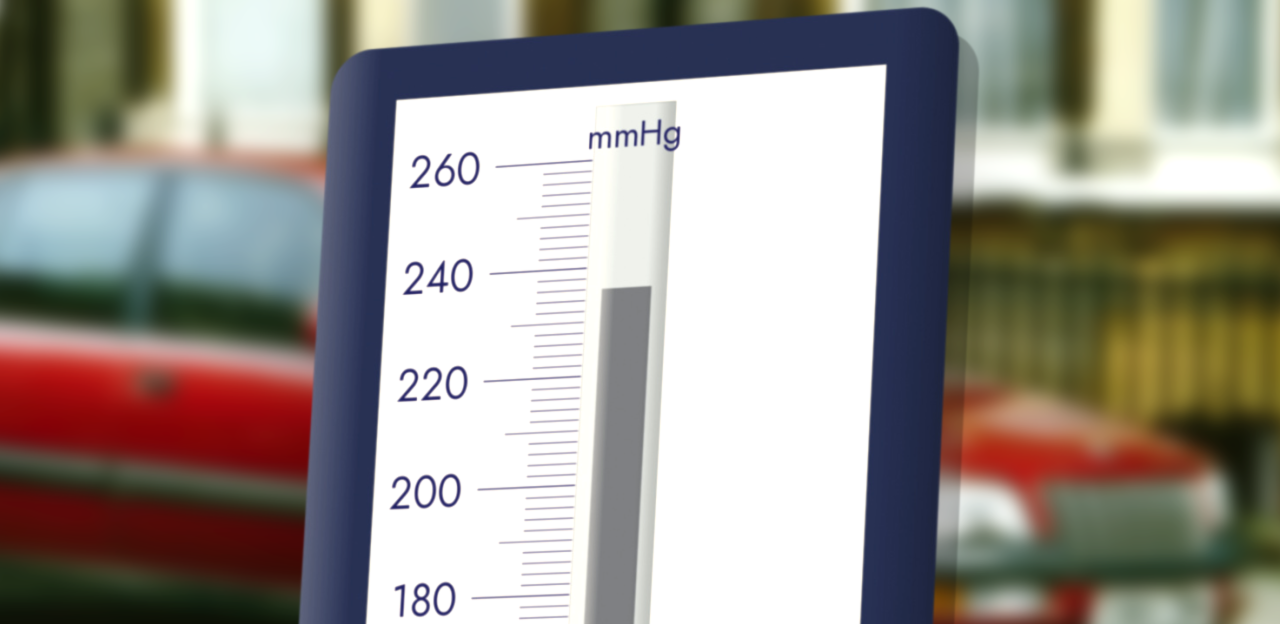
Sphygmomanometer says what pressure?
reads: 236 mmHg
